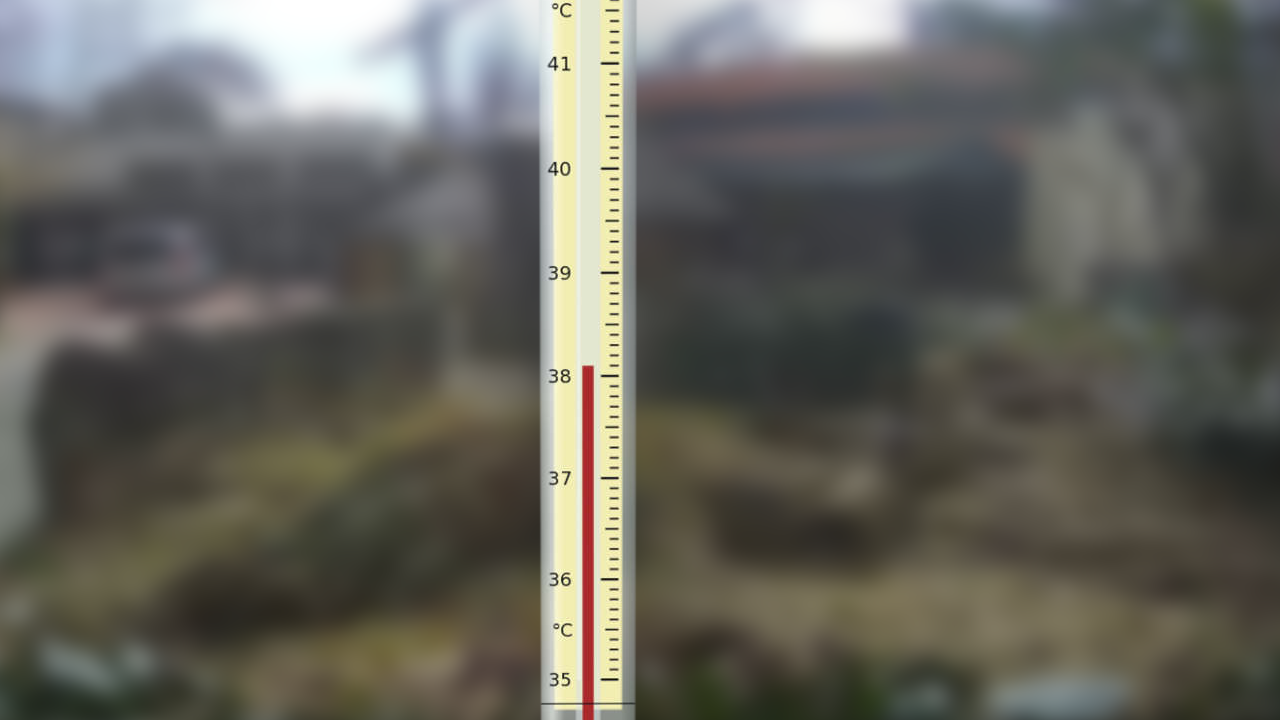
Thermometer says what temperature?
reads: 38.1 °C
